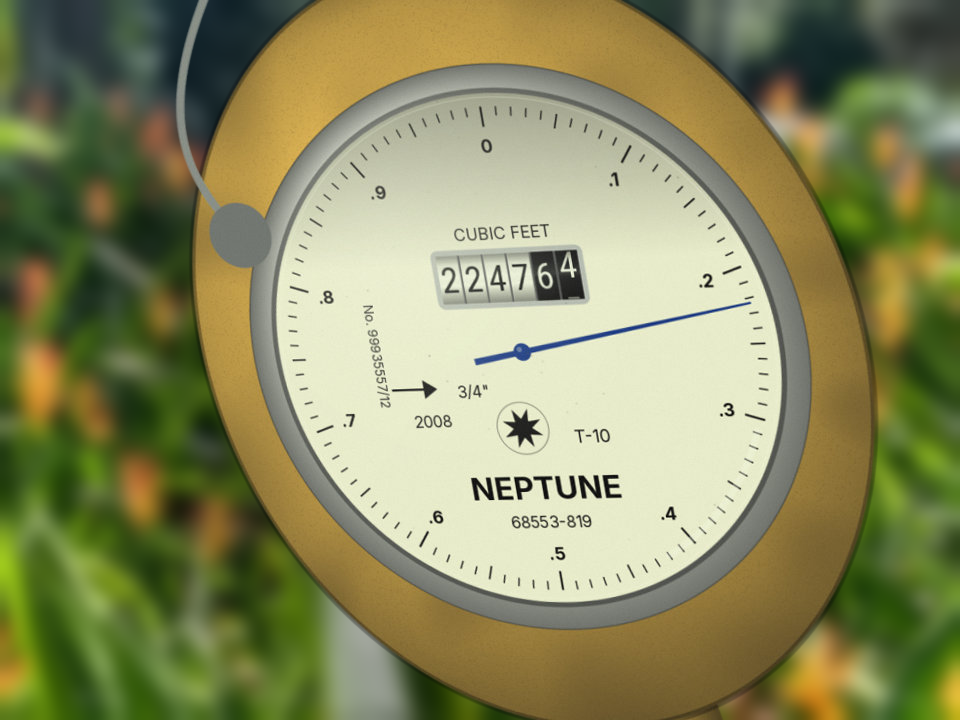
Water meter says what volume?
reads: 224764.22 ft³
